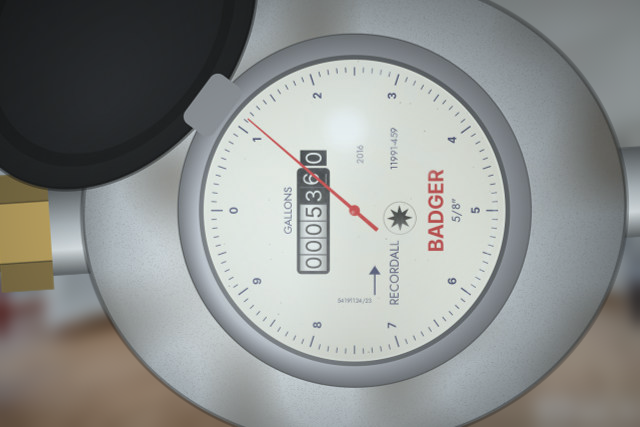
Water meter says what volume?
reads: 5361.1 gal
